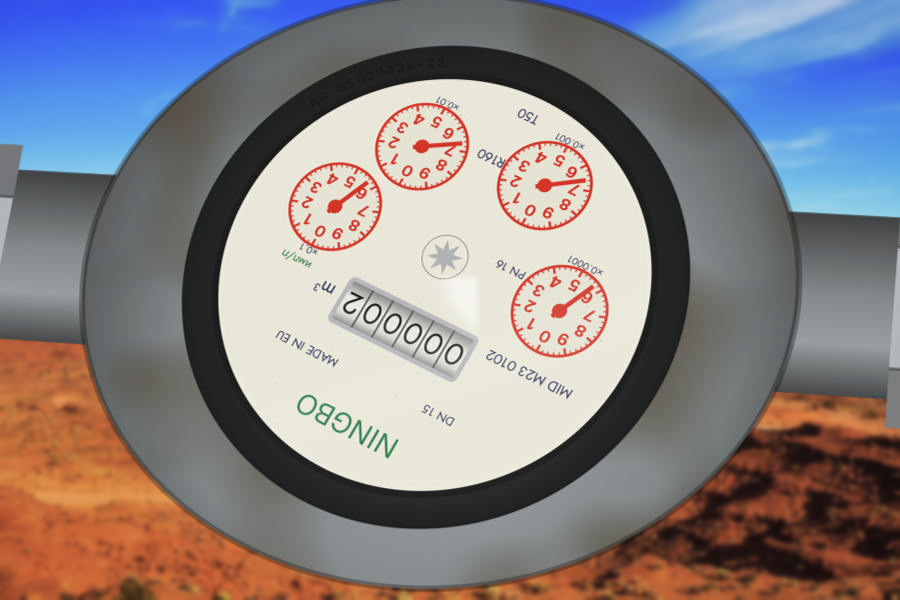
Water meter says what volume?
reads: 2.5665 m³
